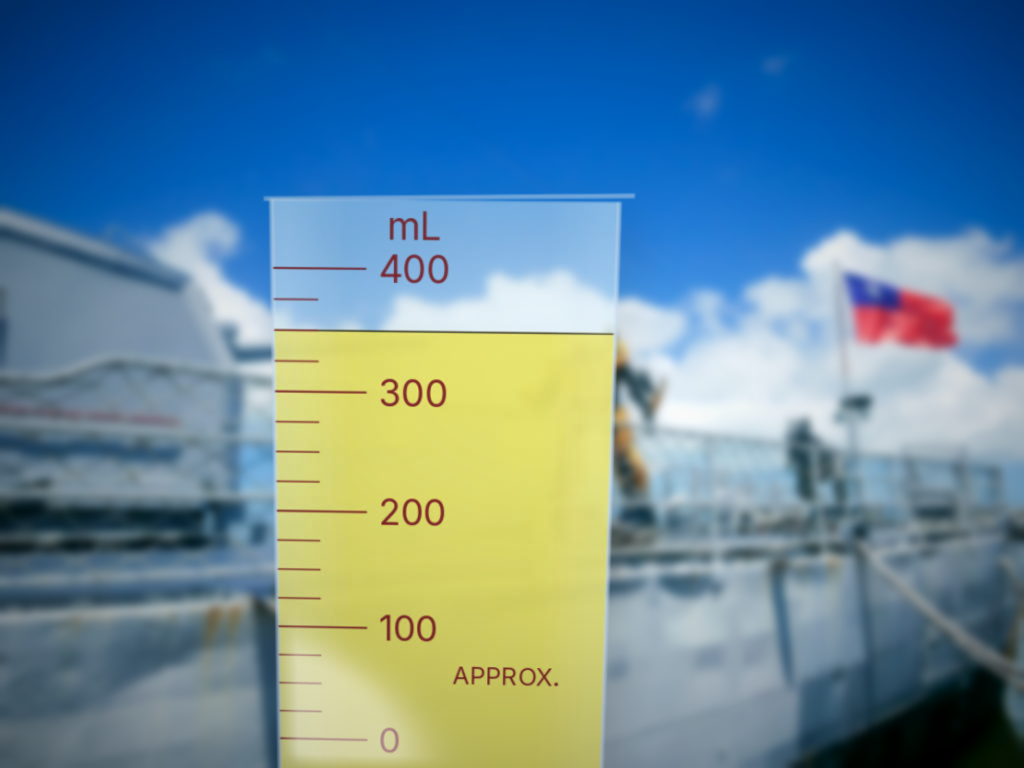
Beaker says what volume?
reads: 350 mL
